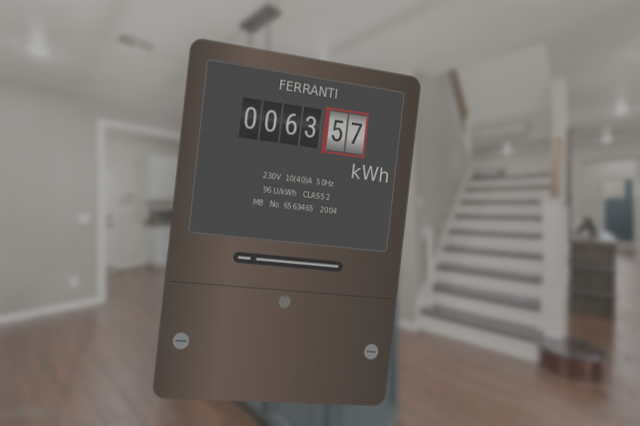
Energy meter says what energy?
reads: 63.57 kWh
